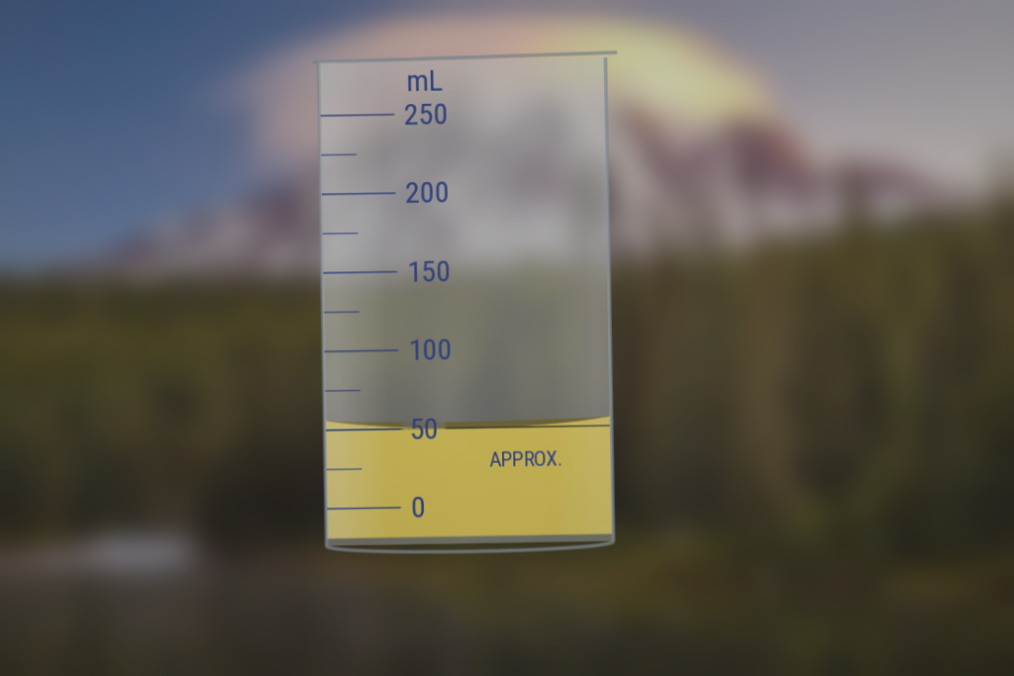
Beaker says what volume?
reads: 50 mL
